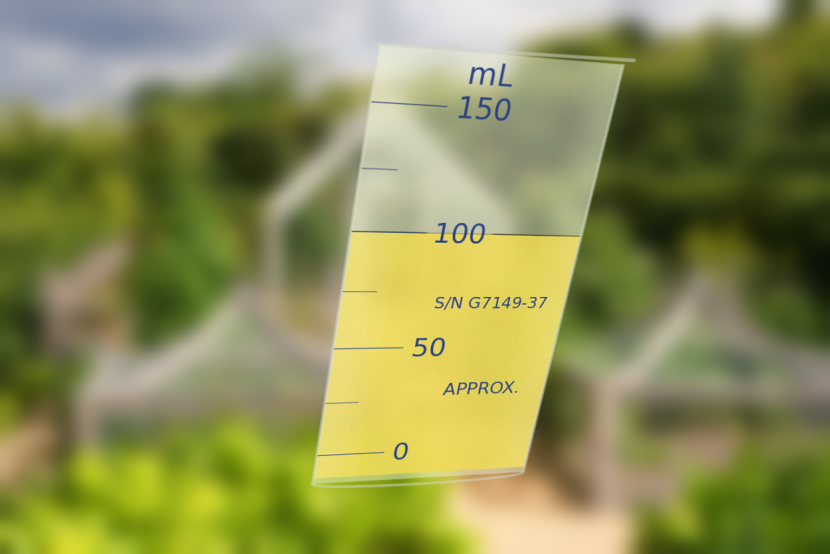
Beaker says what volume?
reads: 100 mL
